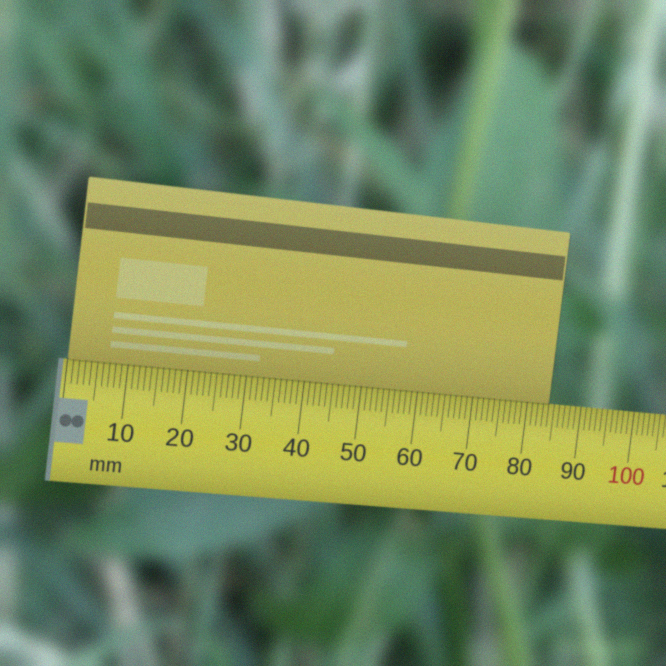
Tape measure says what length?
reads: 84 mm
